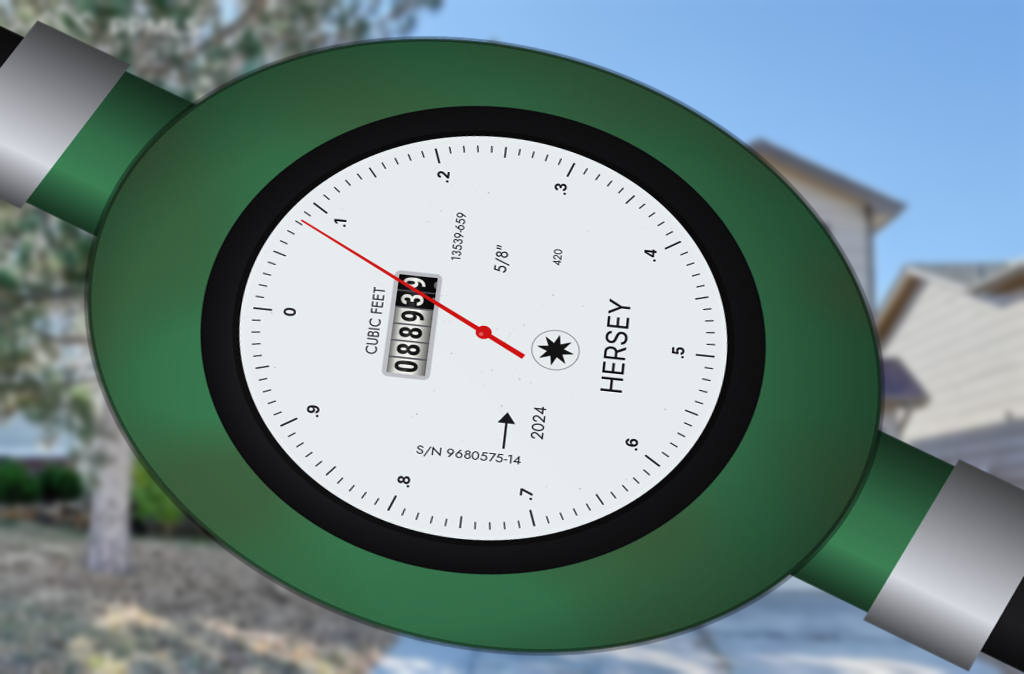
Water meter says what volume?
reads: 88939.08 ft³
